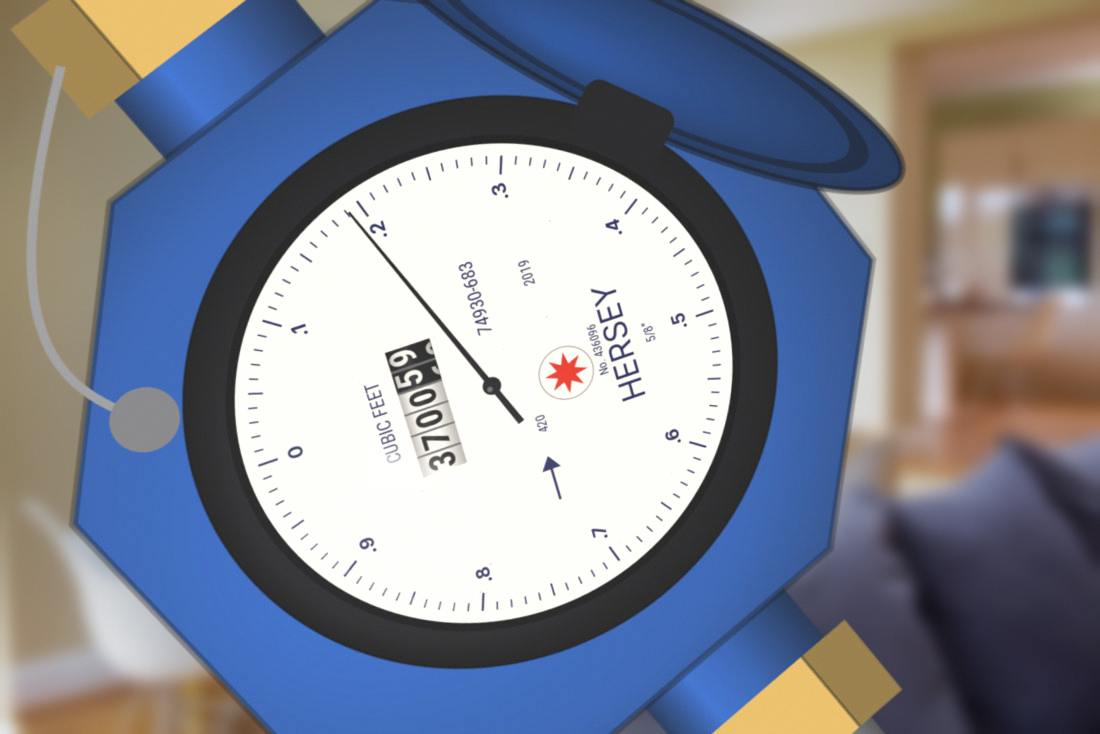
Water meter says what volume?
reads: 370059.19 ft³
